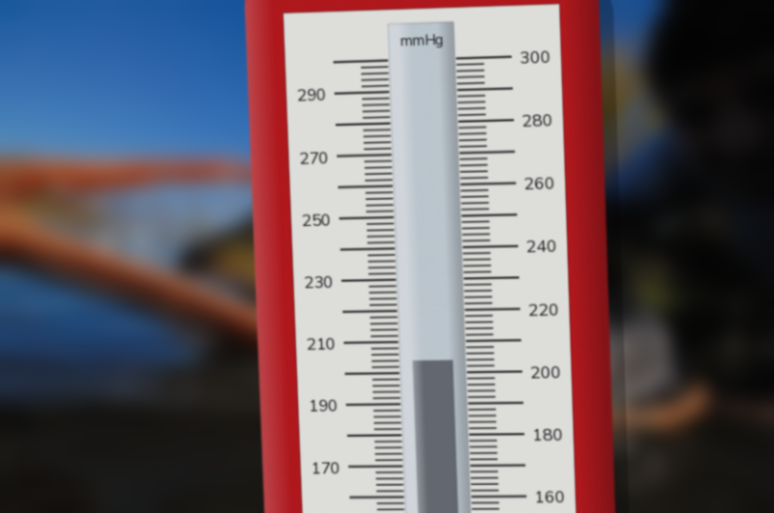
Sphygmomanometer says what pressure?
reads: 204 mmHg
